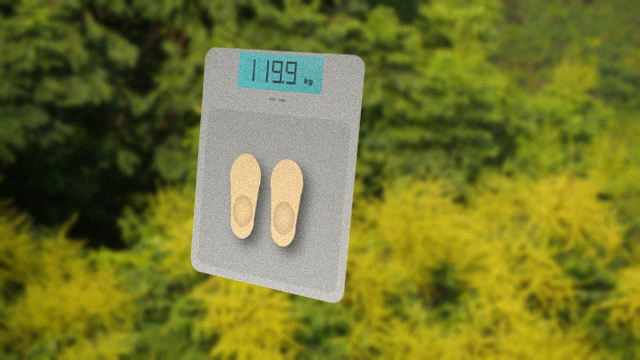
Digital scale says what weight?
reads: 119.9 kg
